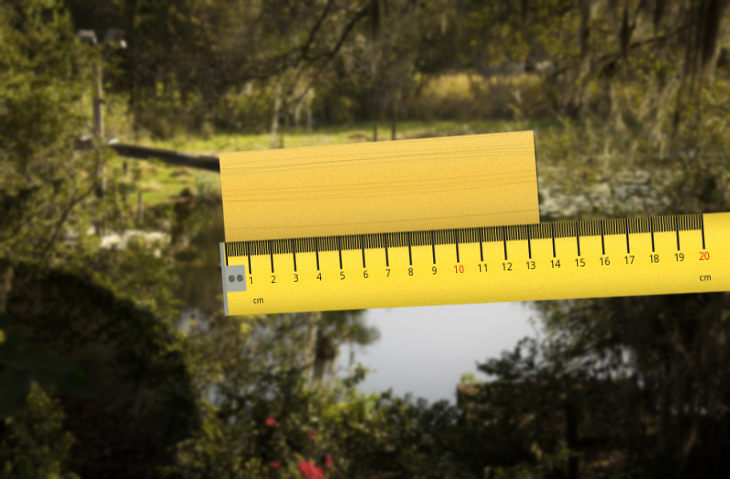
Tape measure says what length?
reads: 13.5 cm
